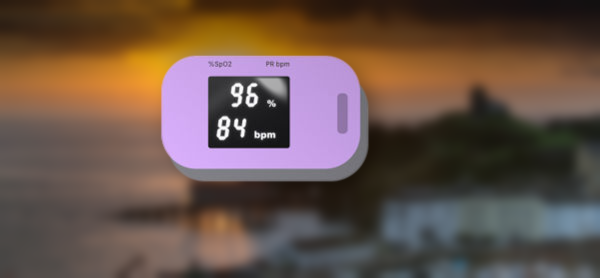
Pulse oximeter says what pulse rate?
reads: 84 bpm
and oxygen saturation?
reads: 96 %
